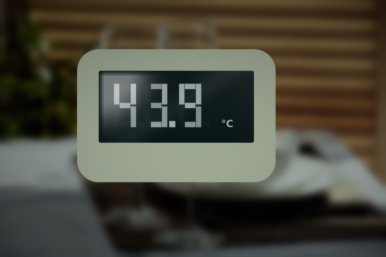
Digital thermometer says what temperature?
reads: 43.9 °C
